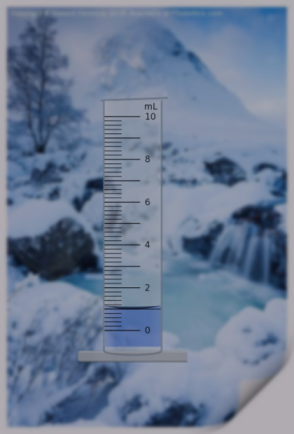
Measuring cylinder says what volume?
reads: 1 mL
